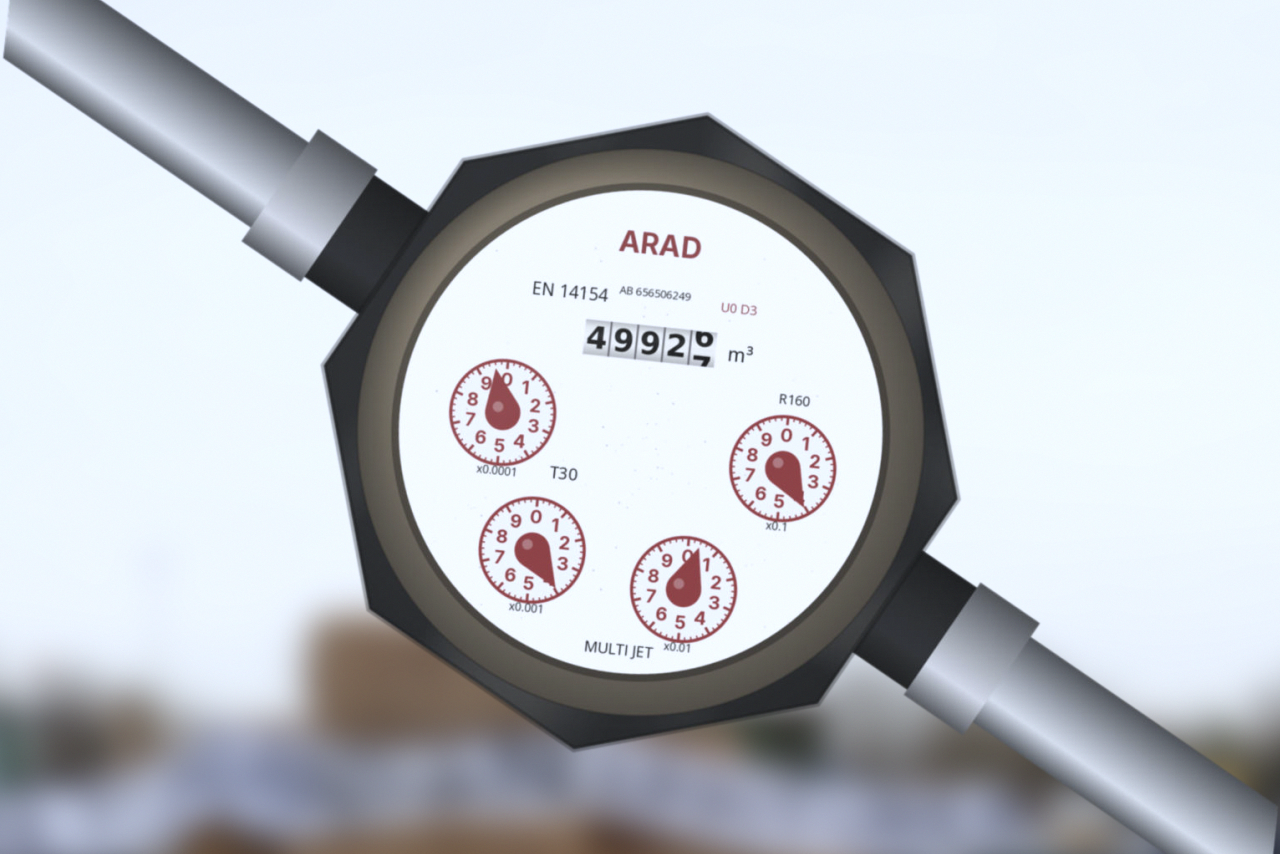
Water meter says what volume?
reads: 49926.4039 m³
